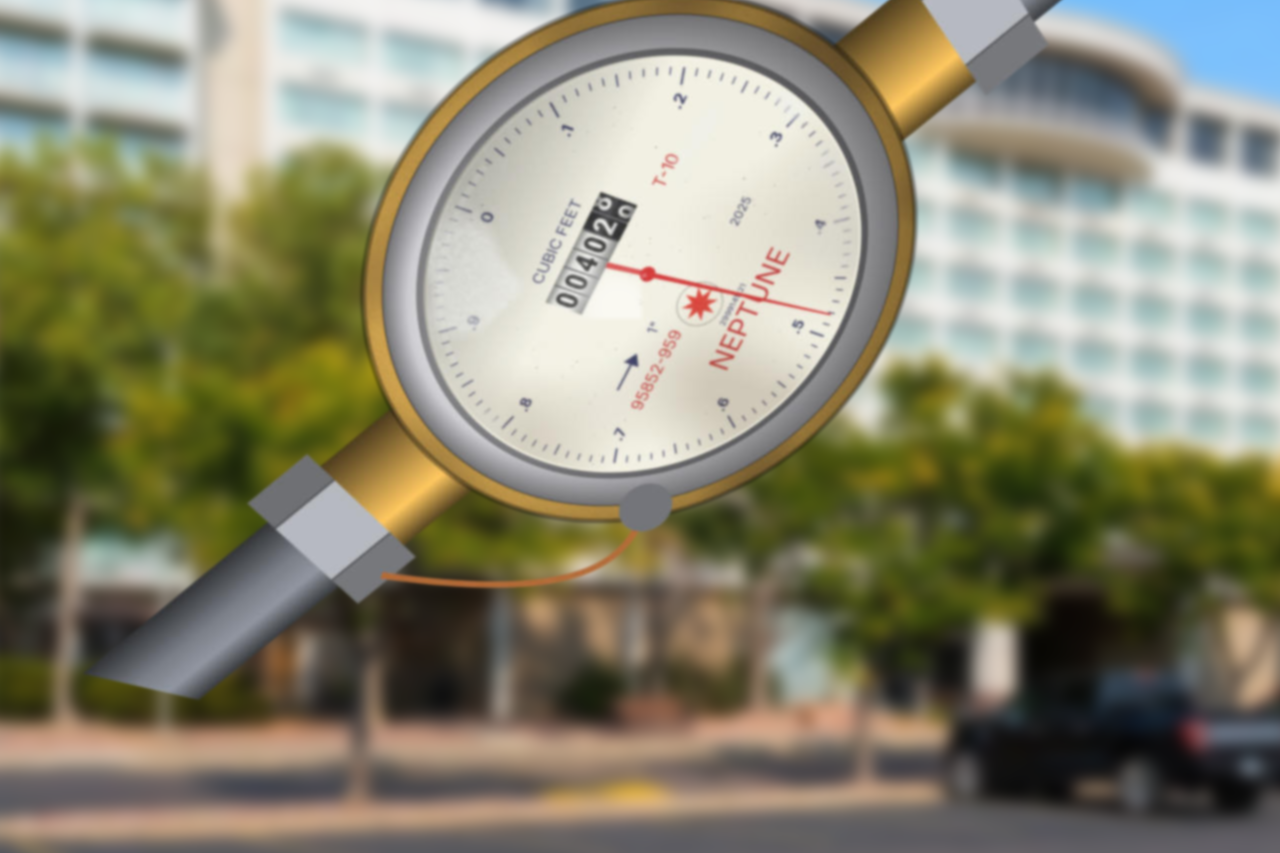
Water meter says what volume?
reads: 4028.48 ft³
